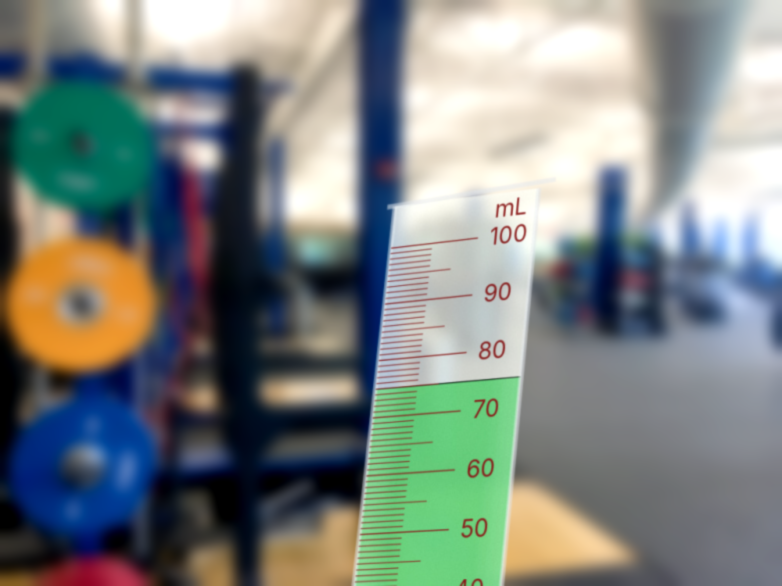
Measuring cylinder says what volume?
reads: 75 mL
